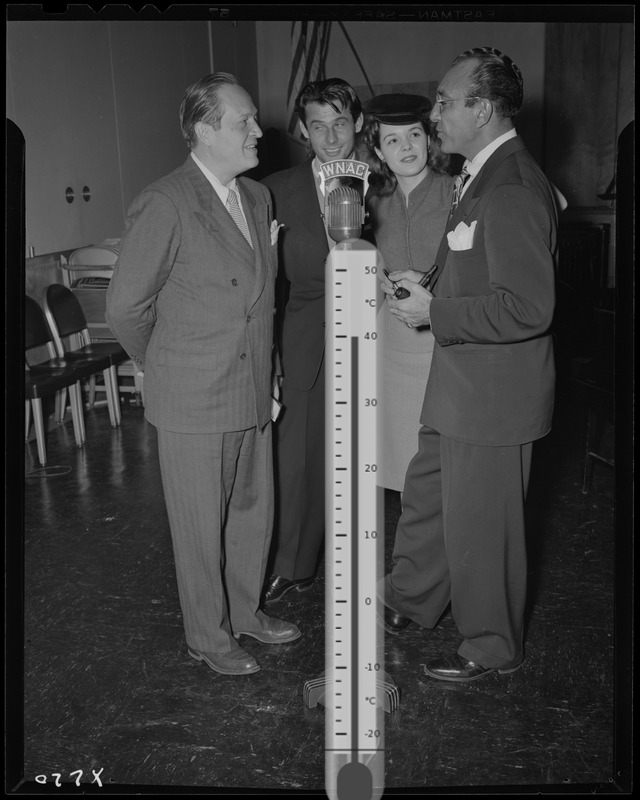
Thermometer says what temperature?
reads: 40 °C
